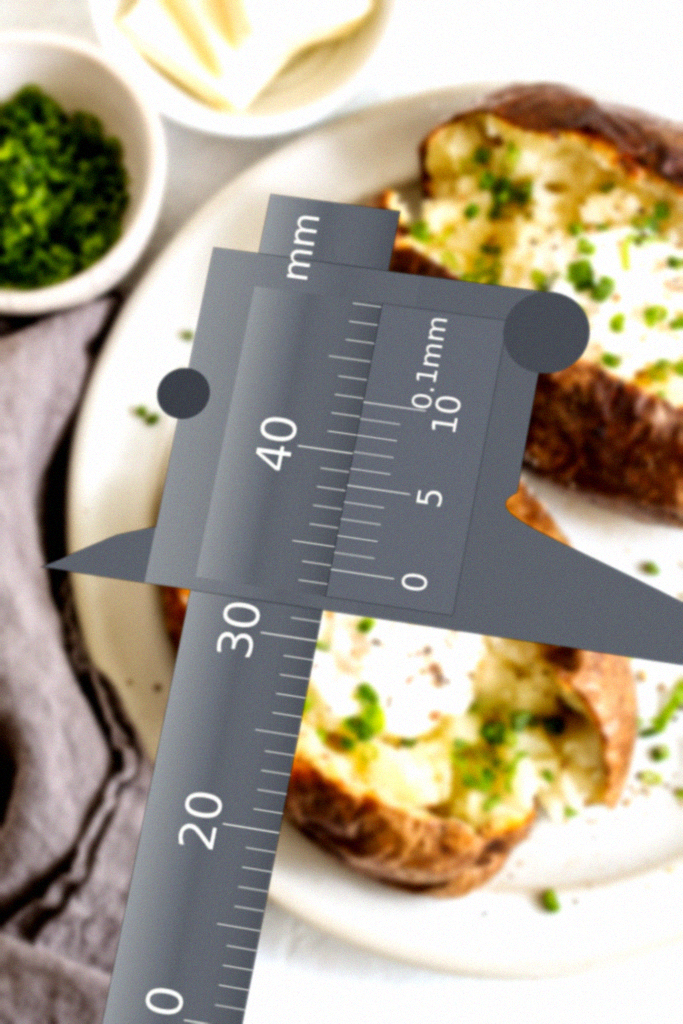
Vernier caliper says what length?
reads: 33.8 mm
